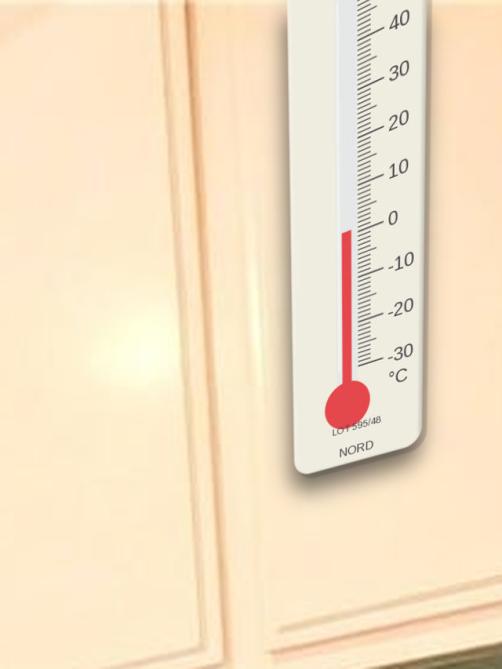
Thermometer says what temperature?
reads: 1 °C
